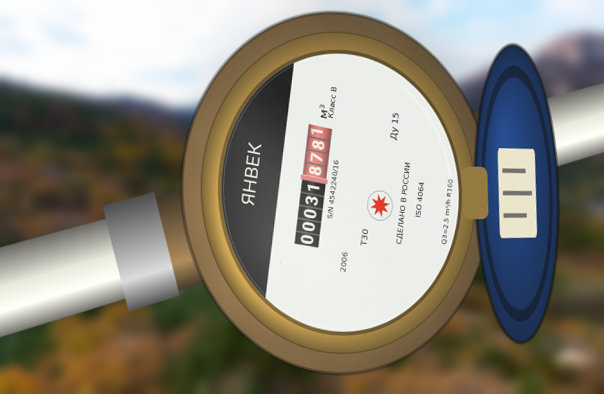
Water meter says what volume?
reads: 31.8781 m³
